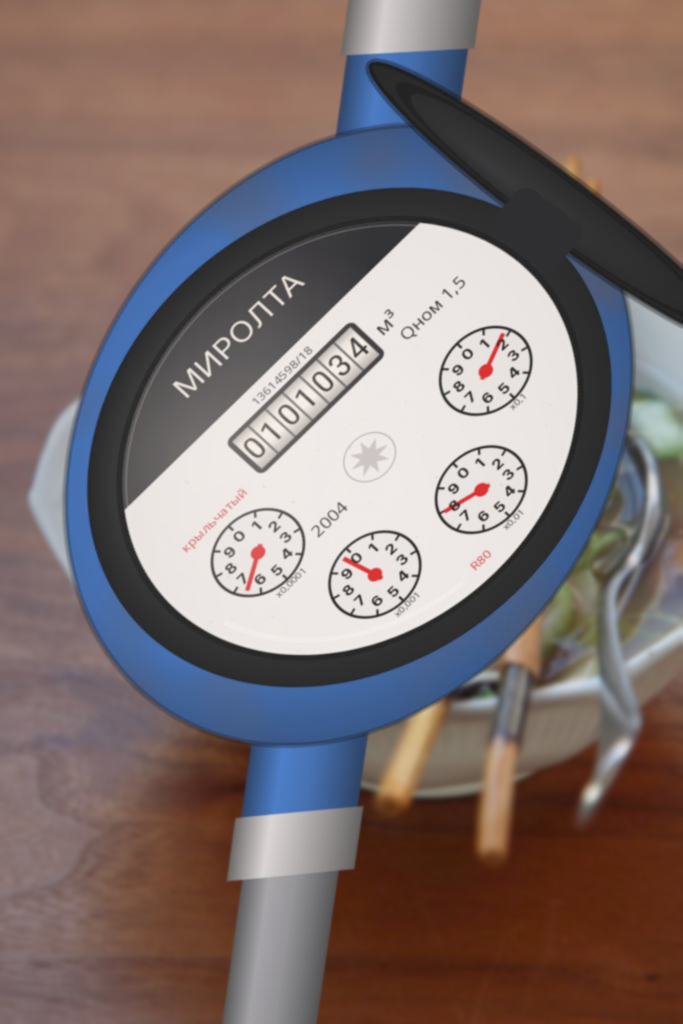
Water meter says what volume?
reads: 101034.1796 m³
